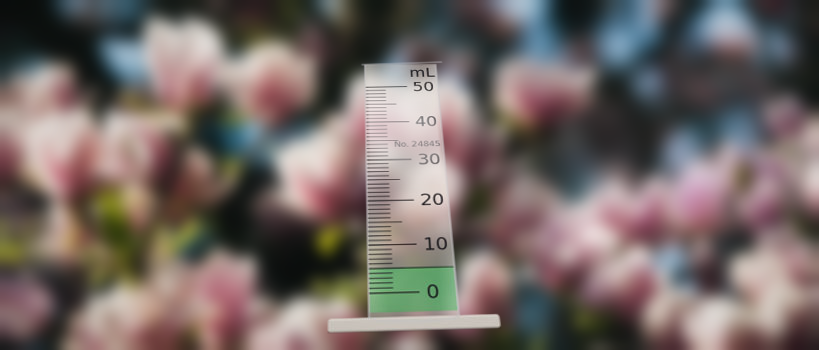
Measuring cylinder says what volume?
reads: 5 mL
